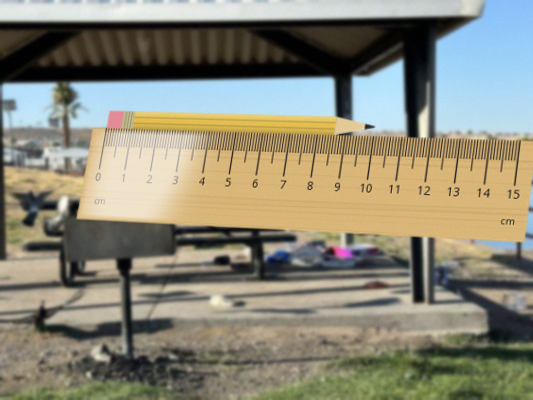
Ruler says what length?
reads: 10 cm
